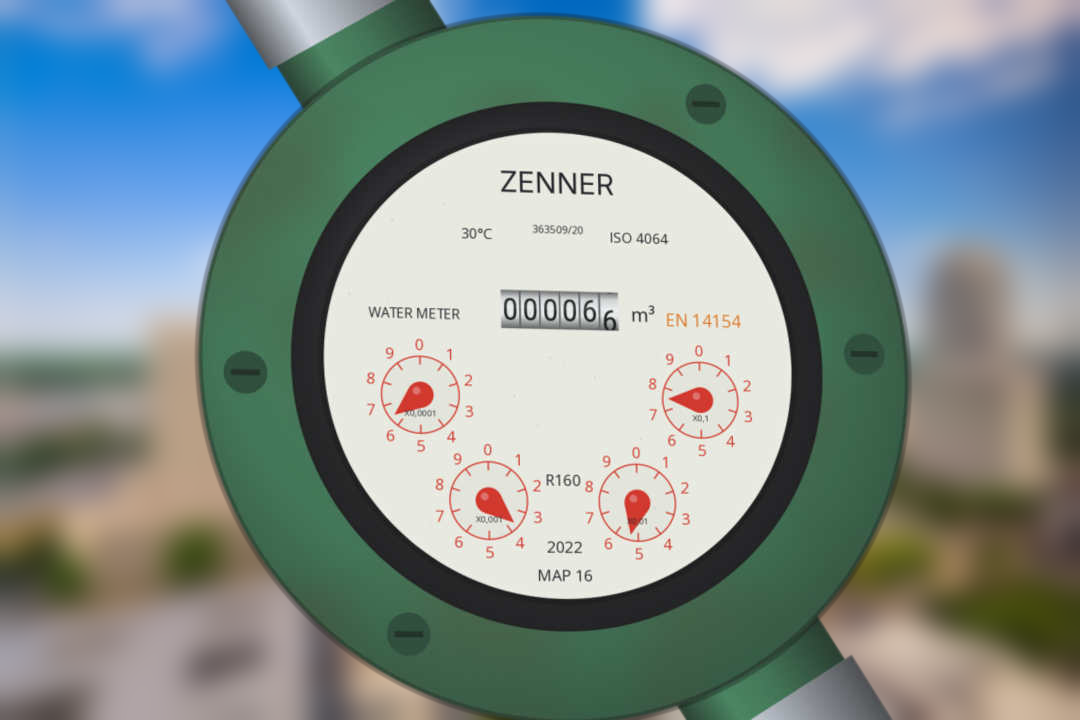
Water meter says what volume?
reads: 65.7536 m³
